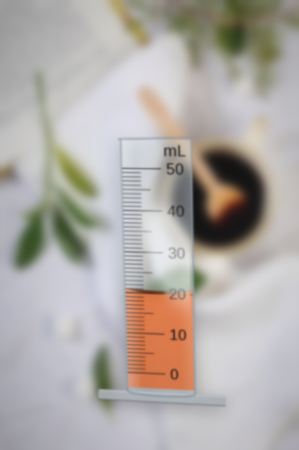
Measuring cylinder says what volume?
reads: 20 mL
